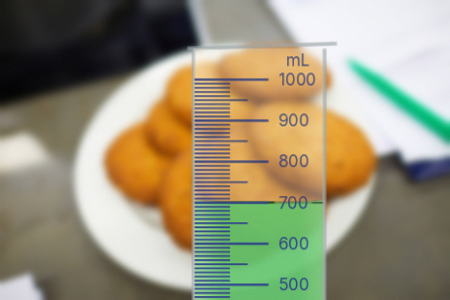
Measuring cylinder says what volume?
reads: 700 mL
